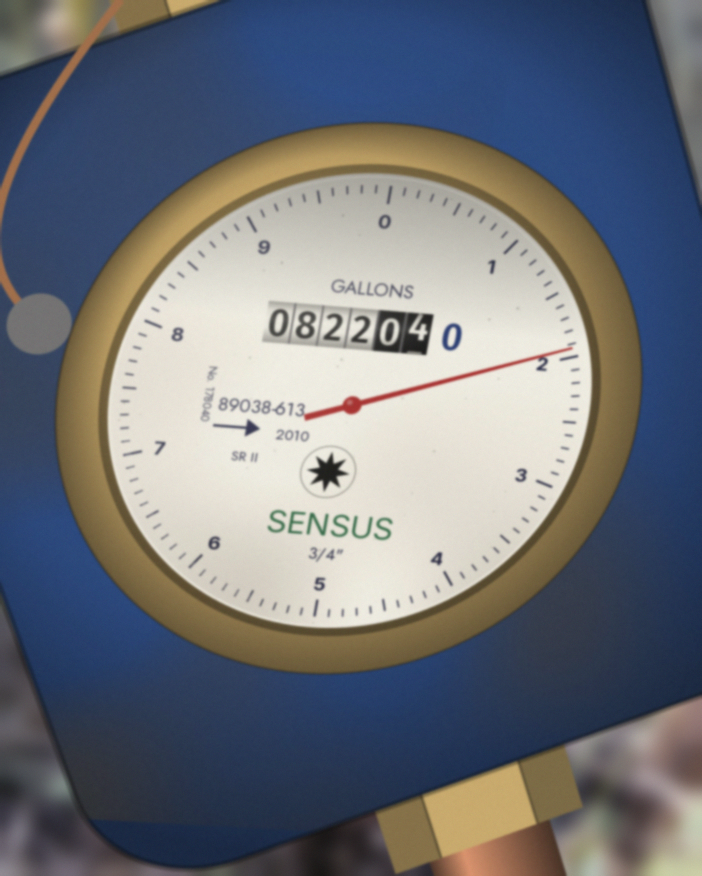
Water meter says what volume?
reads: 822041.9 gal
